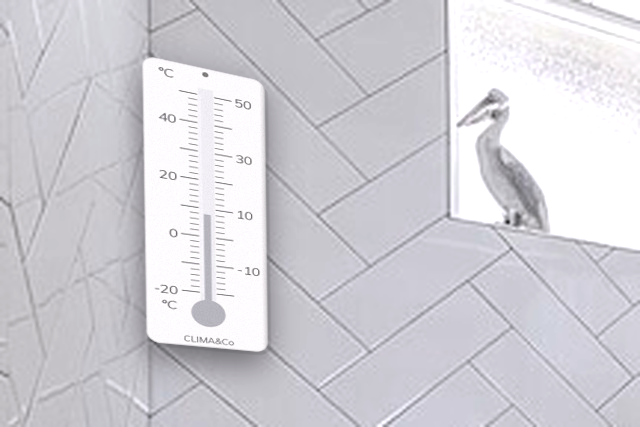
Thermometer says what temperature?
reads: 8 °C
